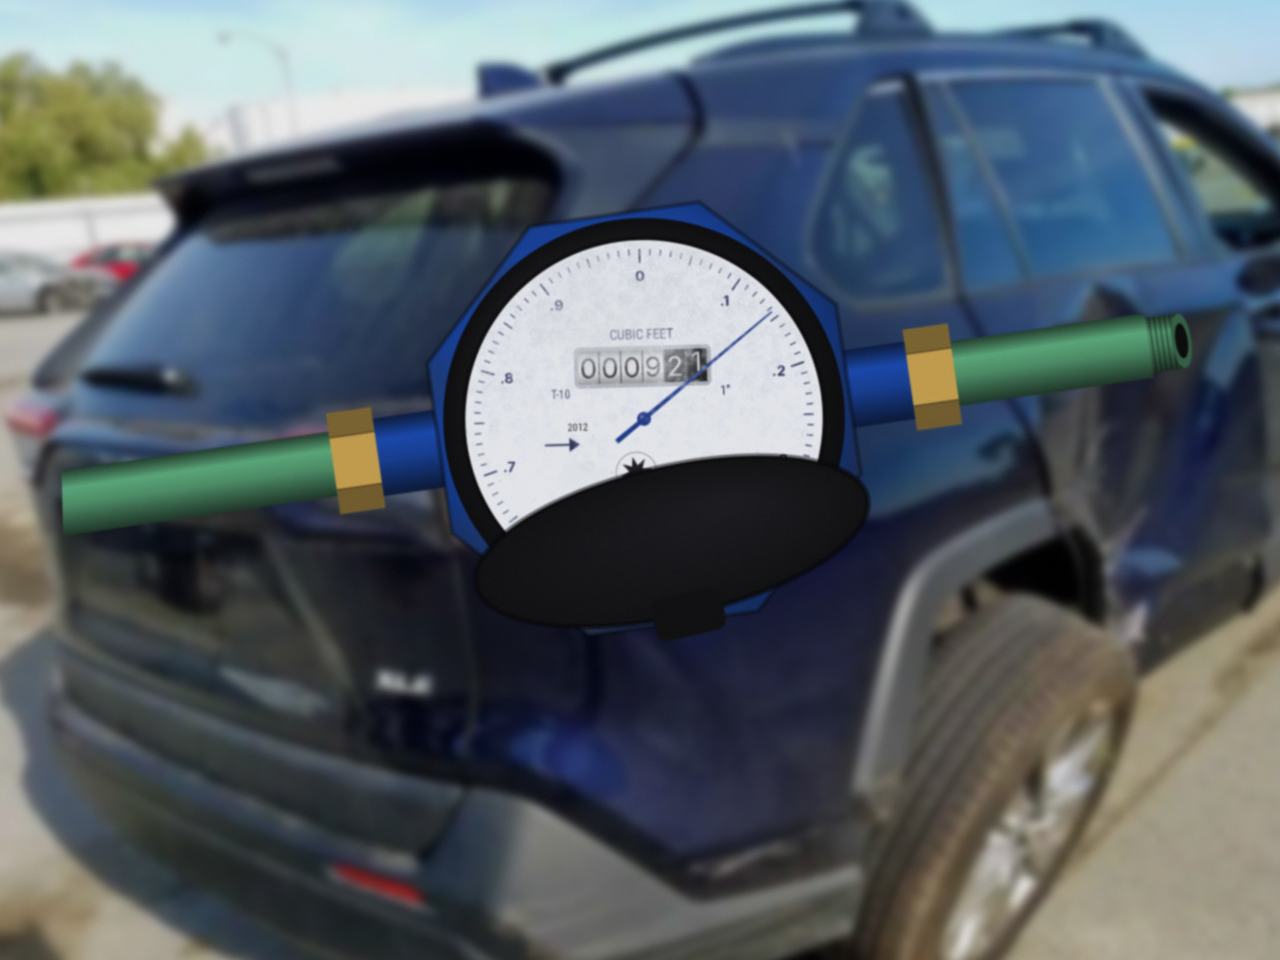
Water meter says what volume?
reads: 921.14 ft³
